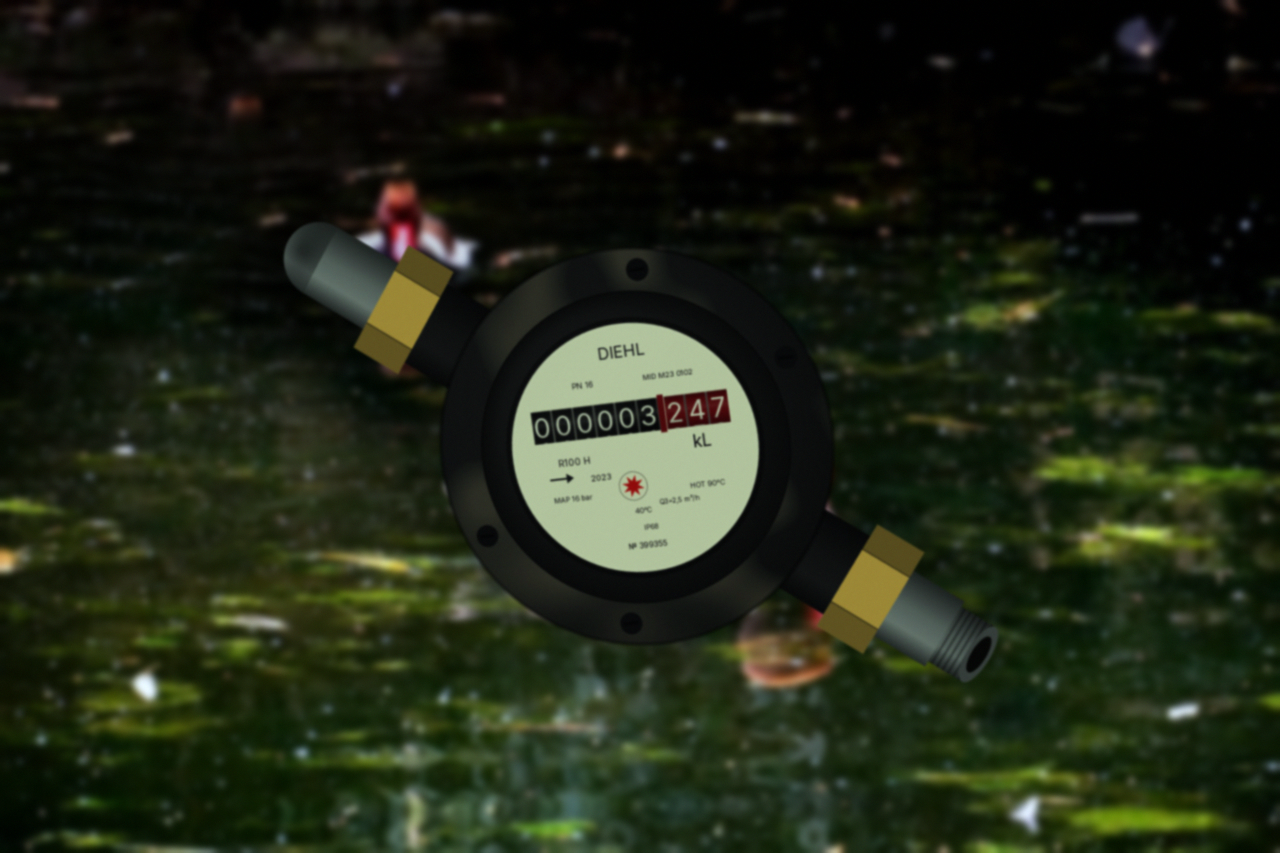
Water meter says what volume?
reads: 3.247 kL
